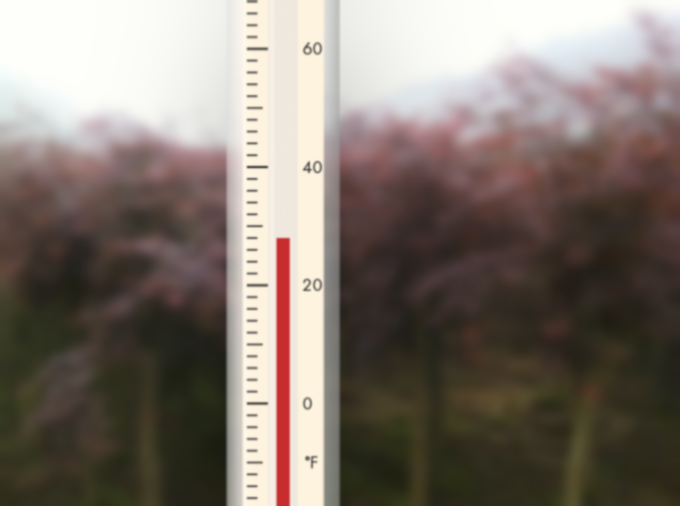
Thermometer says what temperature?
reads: 28 °F
